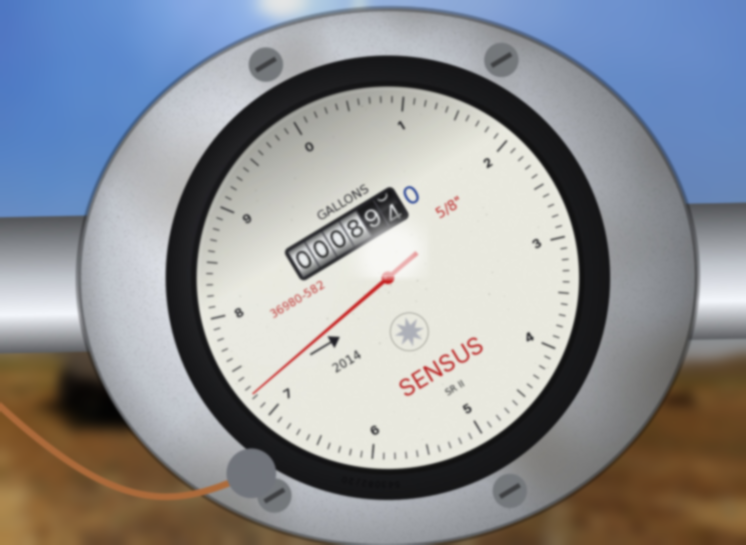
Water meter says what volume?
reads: 8937.2 gal
